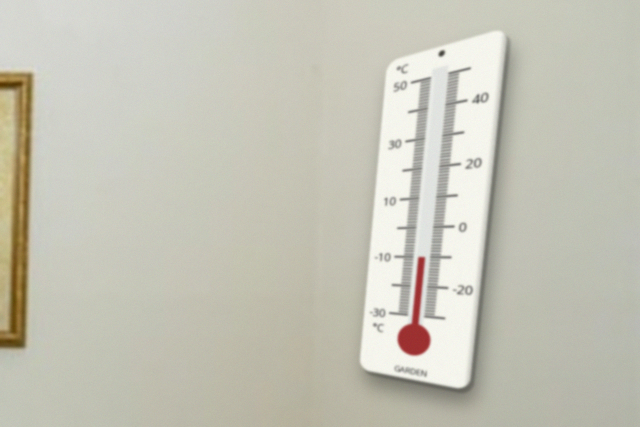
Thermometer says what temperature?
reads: -10 °C
